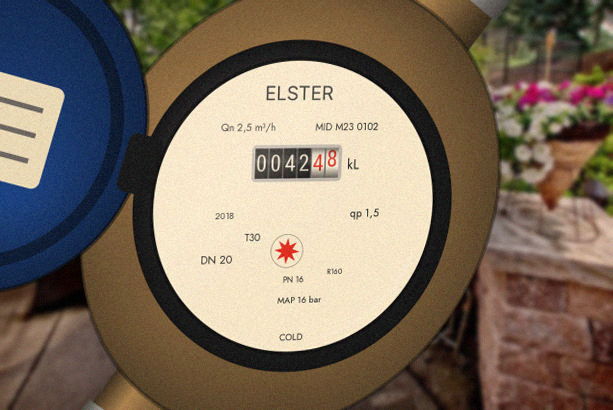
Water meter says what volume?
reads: 42.48 kL
